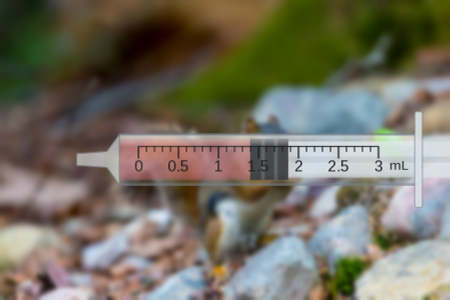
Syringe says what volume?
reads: 1.4 mL
